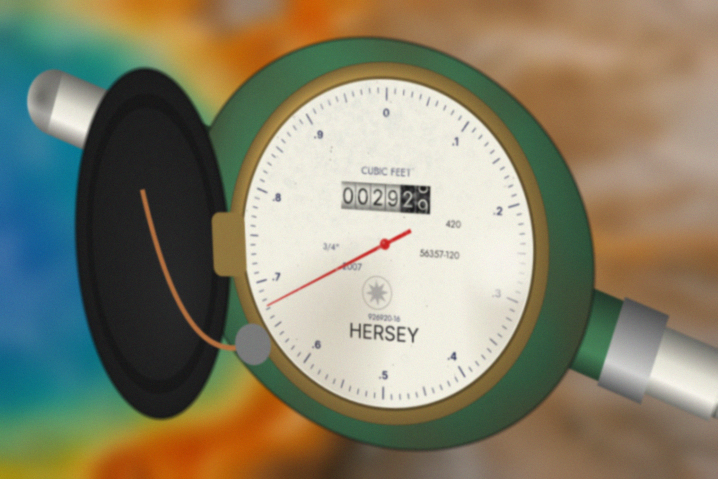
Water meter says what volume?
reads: 2928.67 ft³
